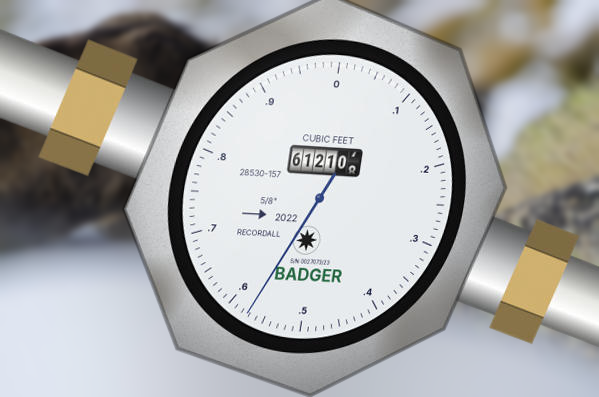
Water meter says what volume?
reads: 612107.57 ft³
